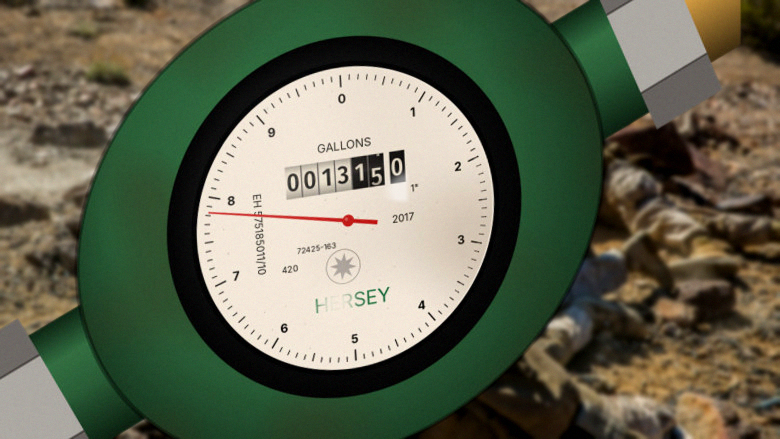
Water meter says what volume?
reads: 13147.8 gal
